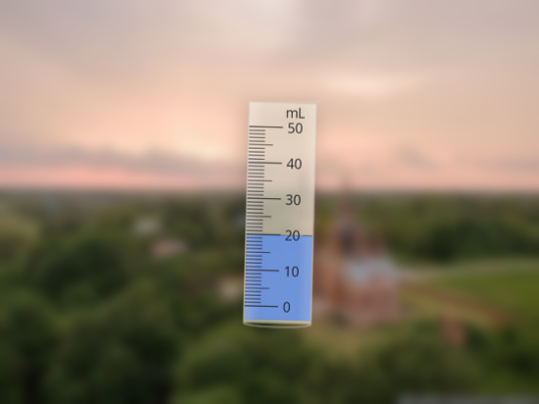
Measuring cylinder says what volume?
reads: 20 mL
